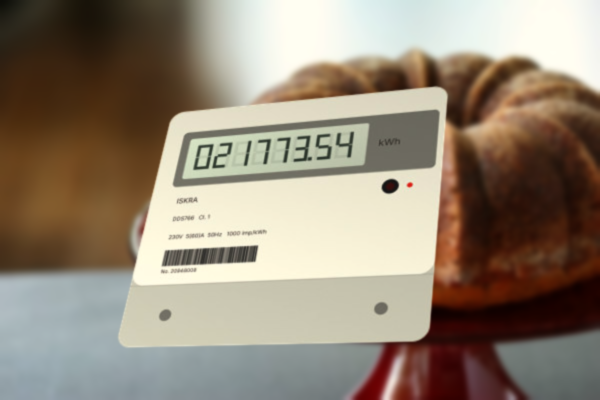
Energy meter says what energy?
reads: 21773.54 kWh
